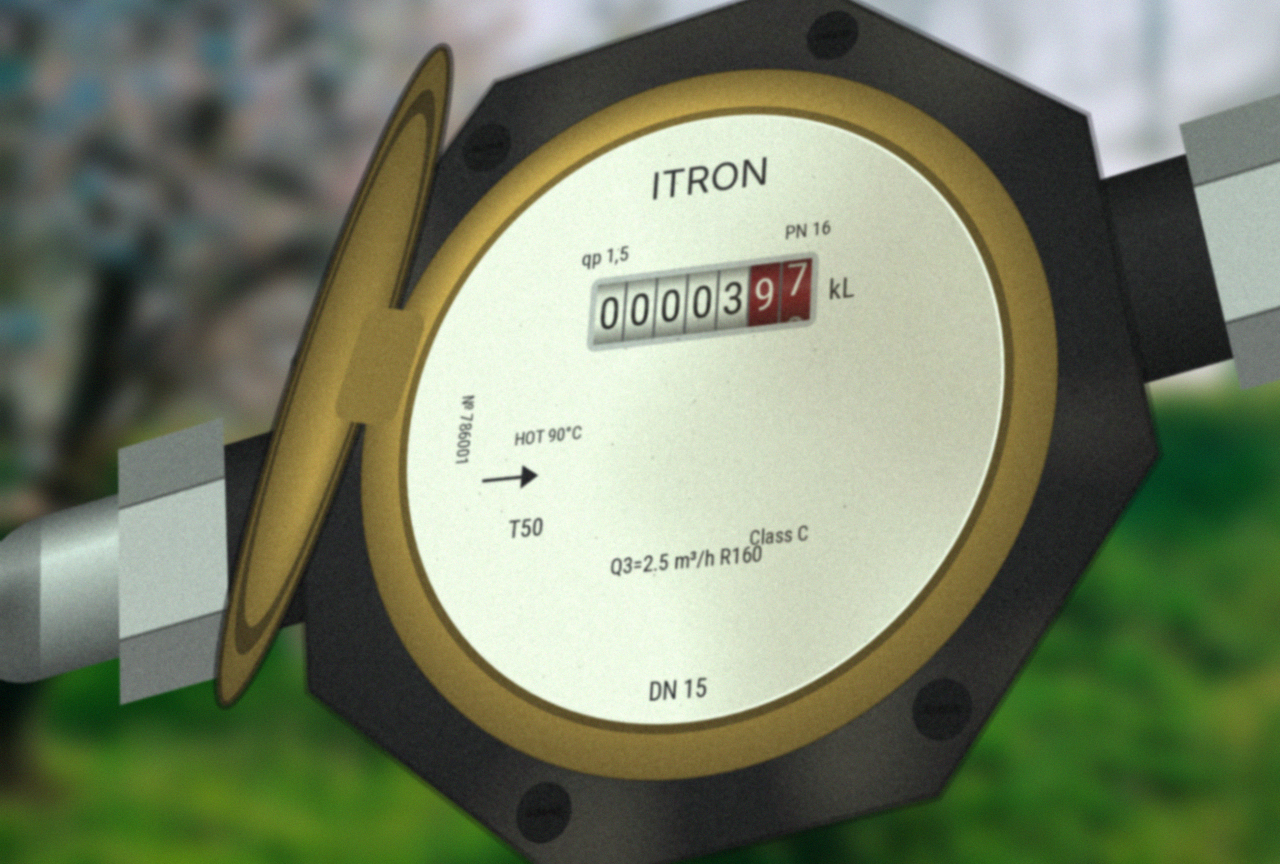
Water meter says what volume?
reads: 3.97 kL
